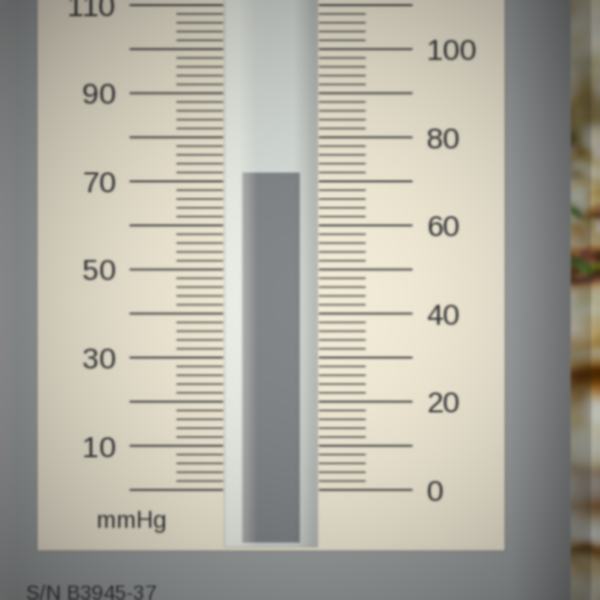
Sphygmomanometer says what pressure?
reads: 72 mmHg
